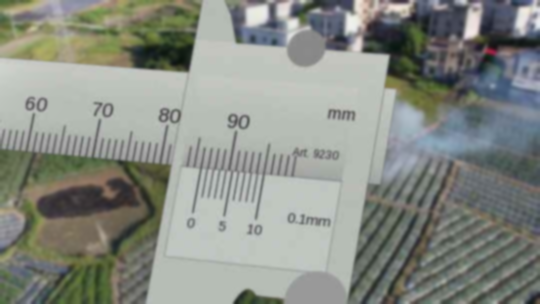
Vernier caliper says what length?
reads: 86.0 mm
